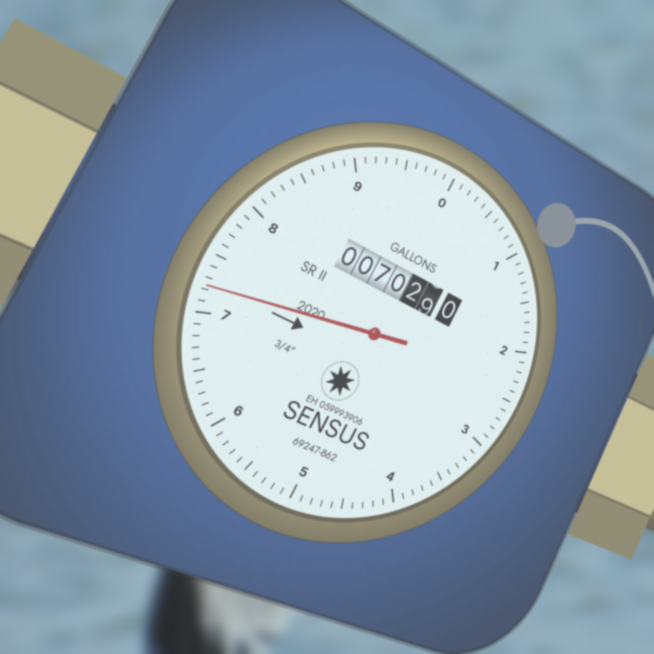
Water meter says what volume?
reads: 70287.2 gal
